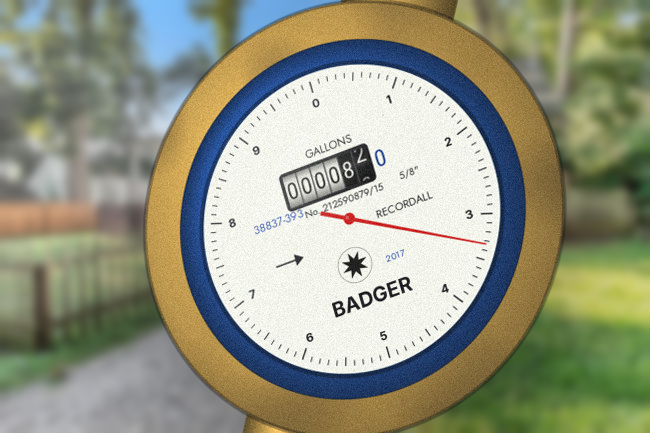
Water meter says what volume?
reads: 823.3 gal
